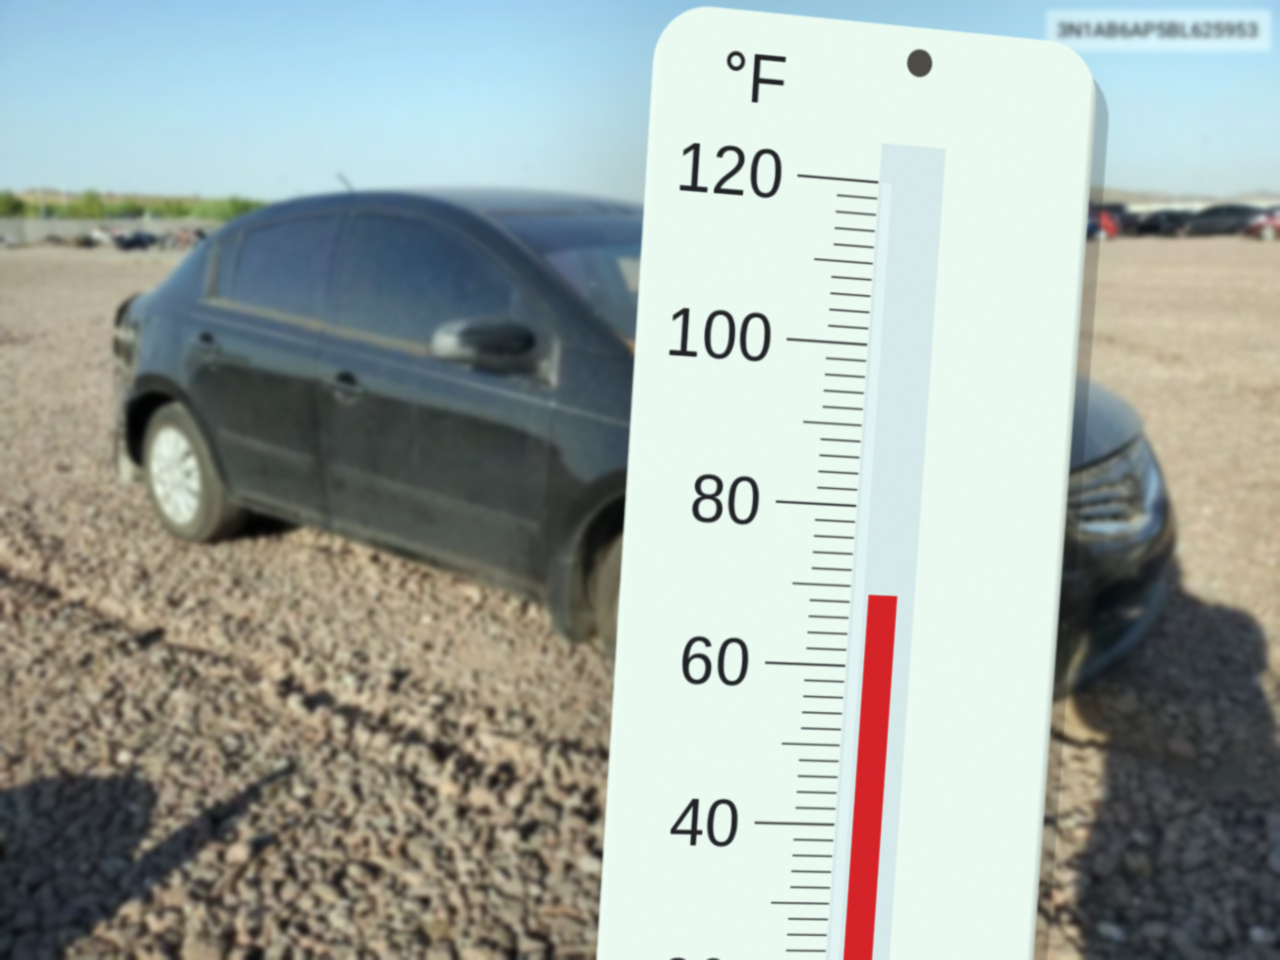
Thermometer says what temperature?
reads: 69 °F
